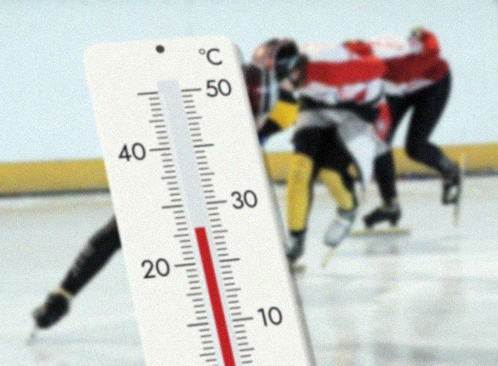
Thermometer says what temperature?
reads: 26 °C
